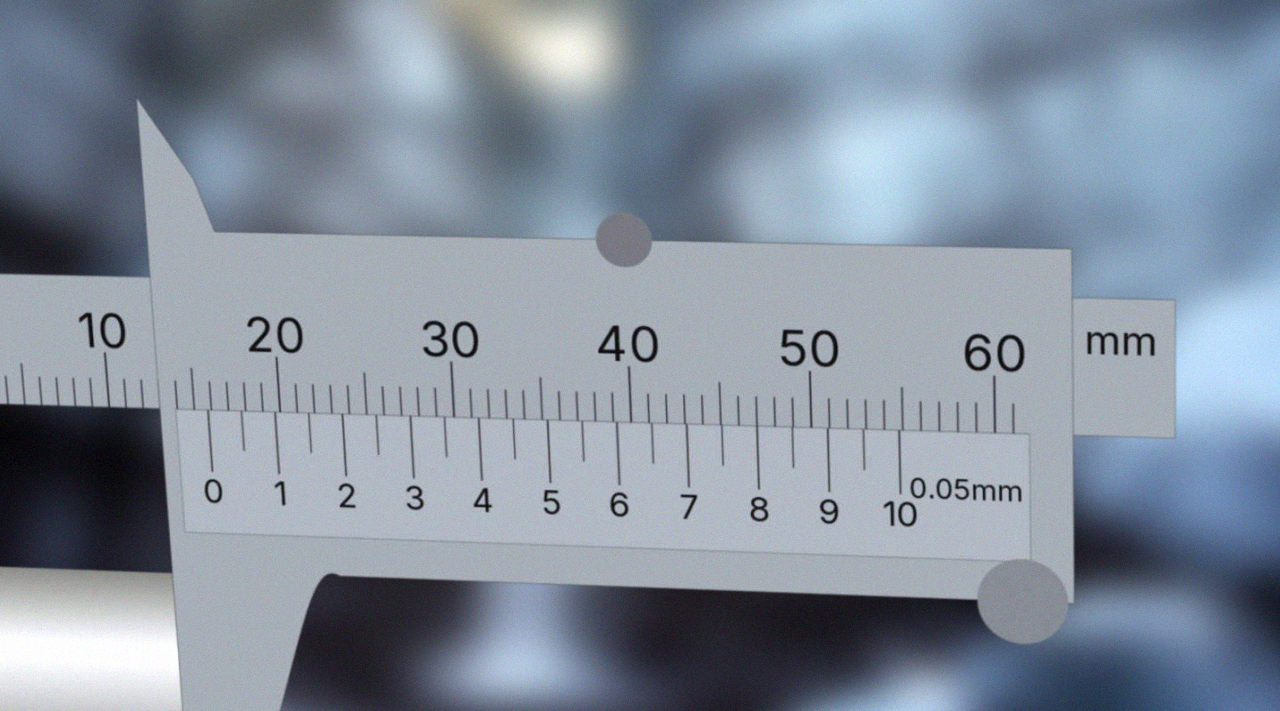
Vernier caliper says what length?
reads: 15.8 mm
